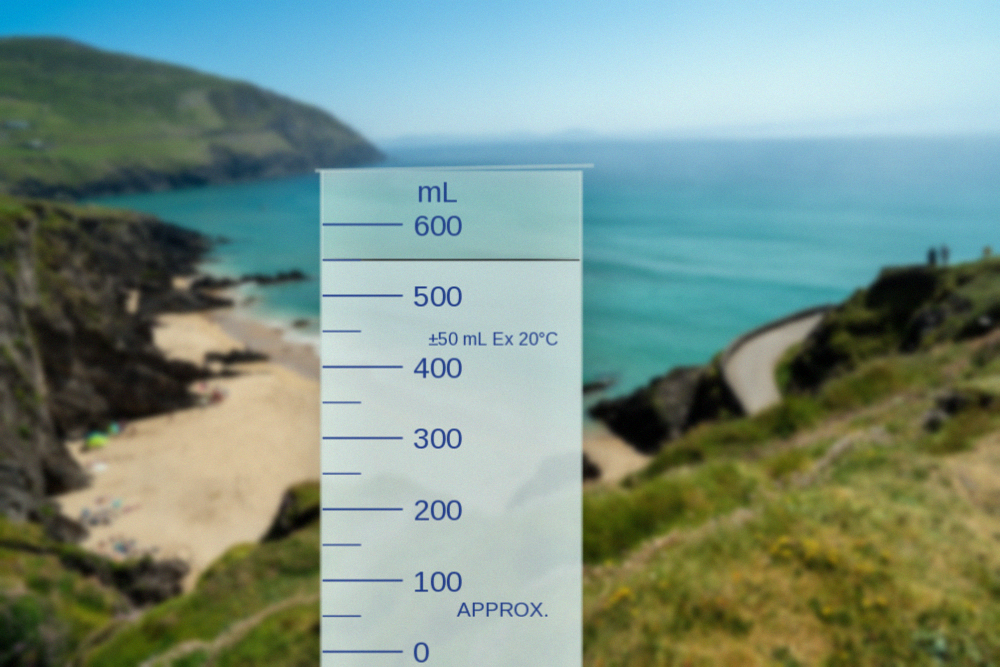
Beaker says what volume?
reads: 550 mL
